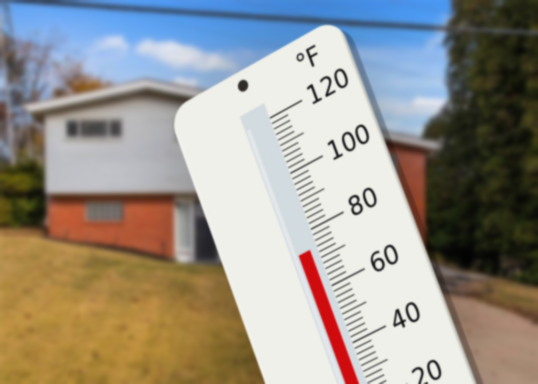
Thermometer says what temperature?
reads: 74 °F
